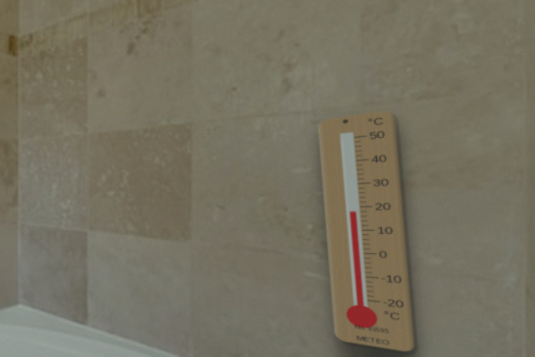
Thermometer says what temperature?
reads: 18 °C
